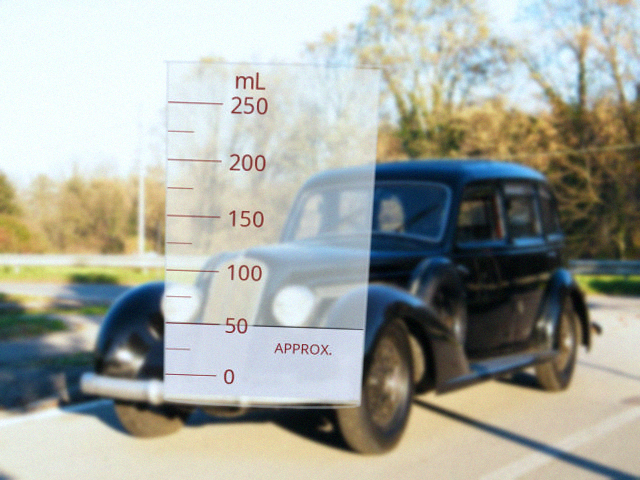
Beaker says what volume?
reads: 50 mL
